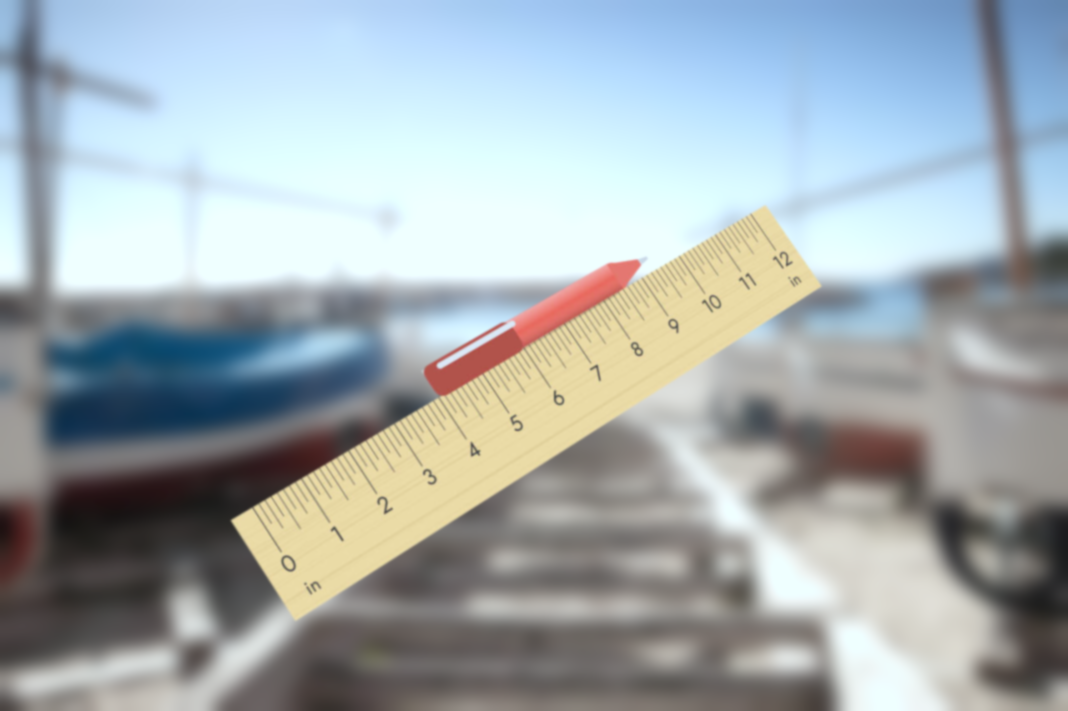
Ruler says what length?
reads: 5.375 in
